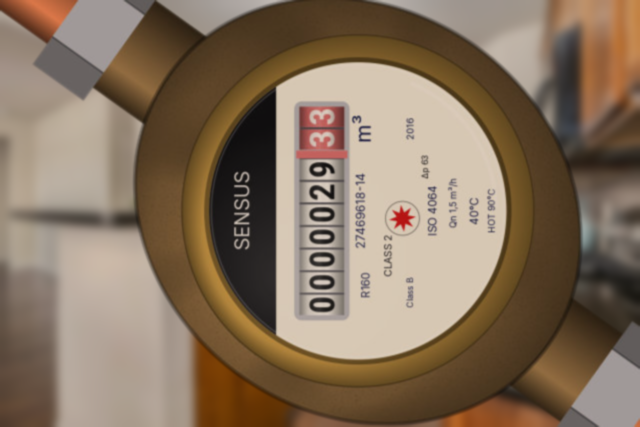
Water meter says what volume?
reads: 29.33 m³
